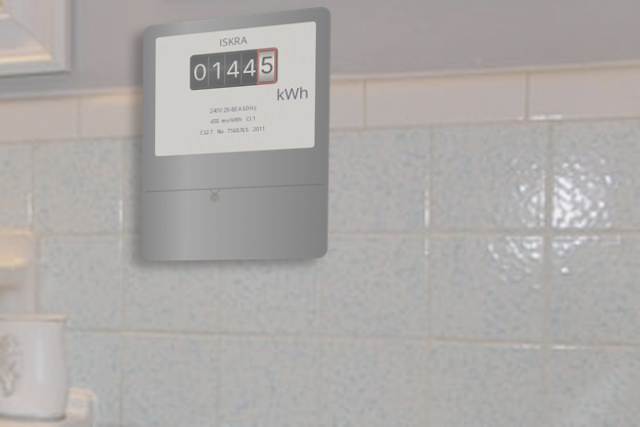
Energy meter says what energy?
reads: 144.5 kWh
